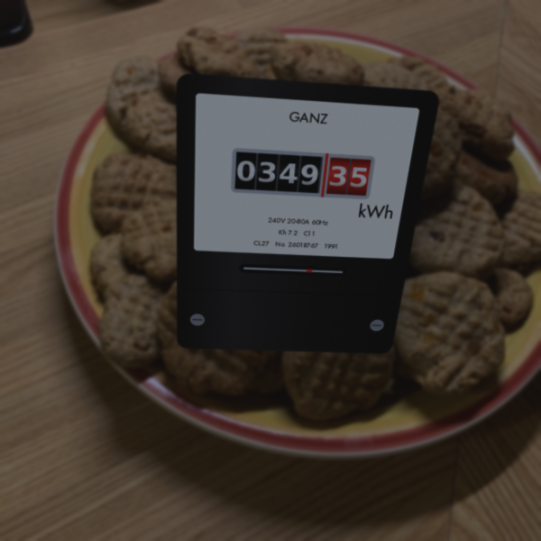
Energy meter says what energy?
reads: 349.35 kWh
